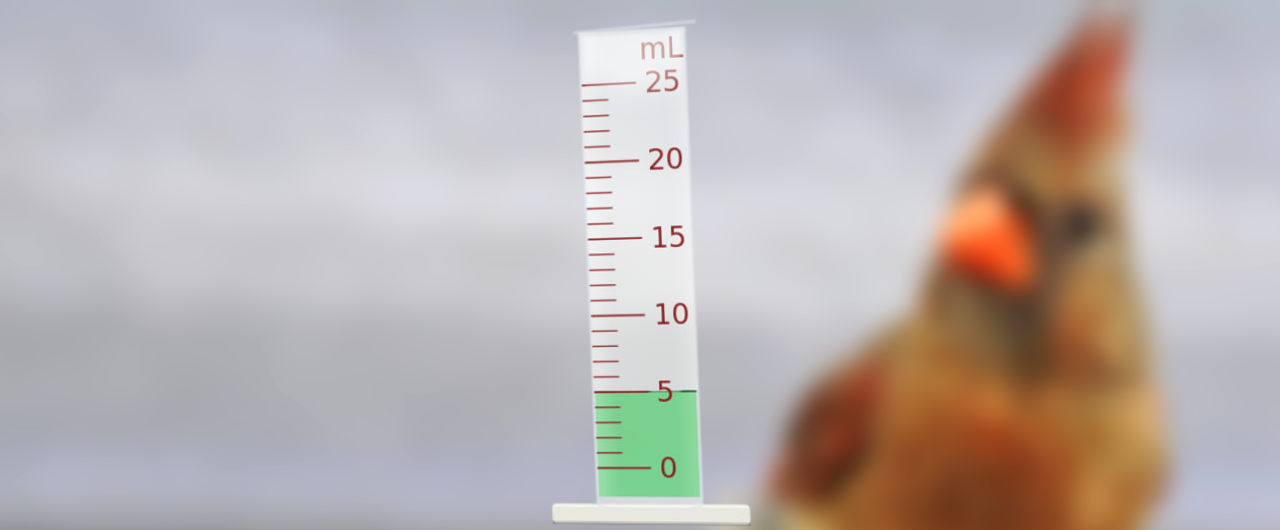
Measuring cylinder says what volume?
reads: 5 mL
